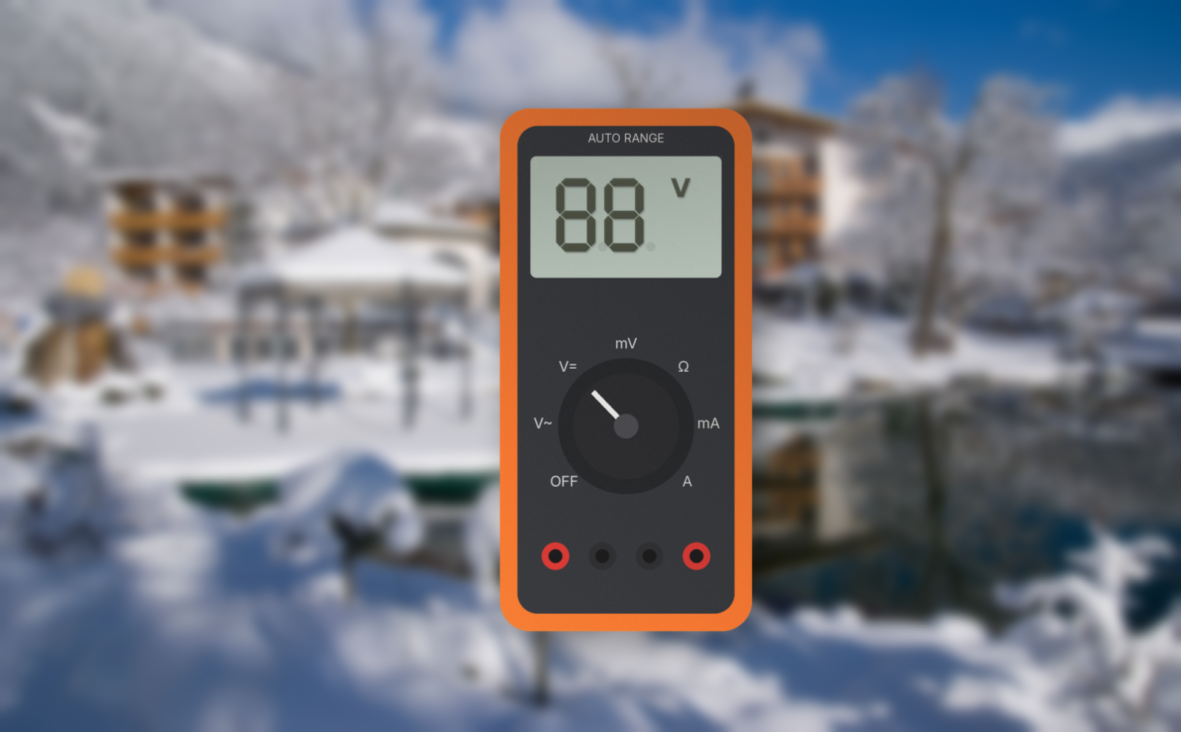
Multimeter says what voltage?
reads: 88 V
